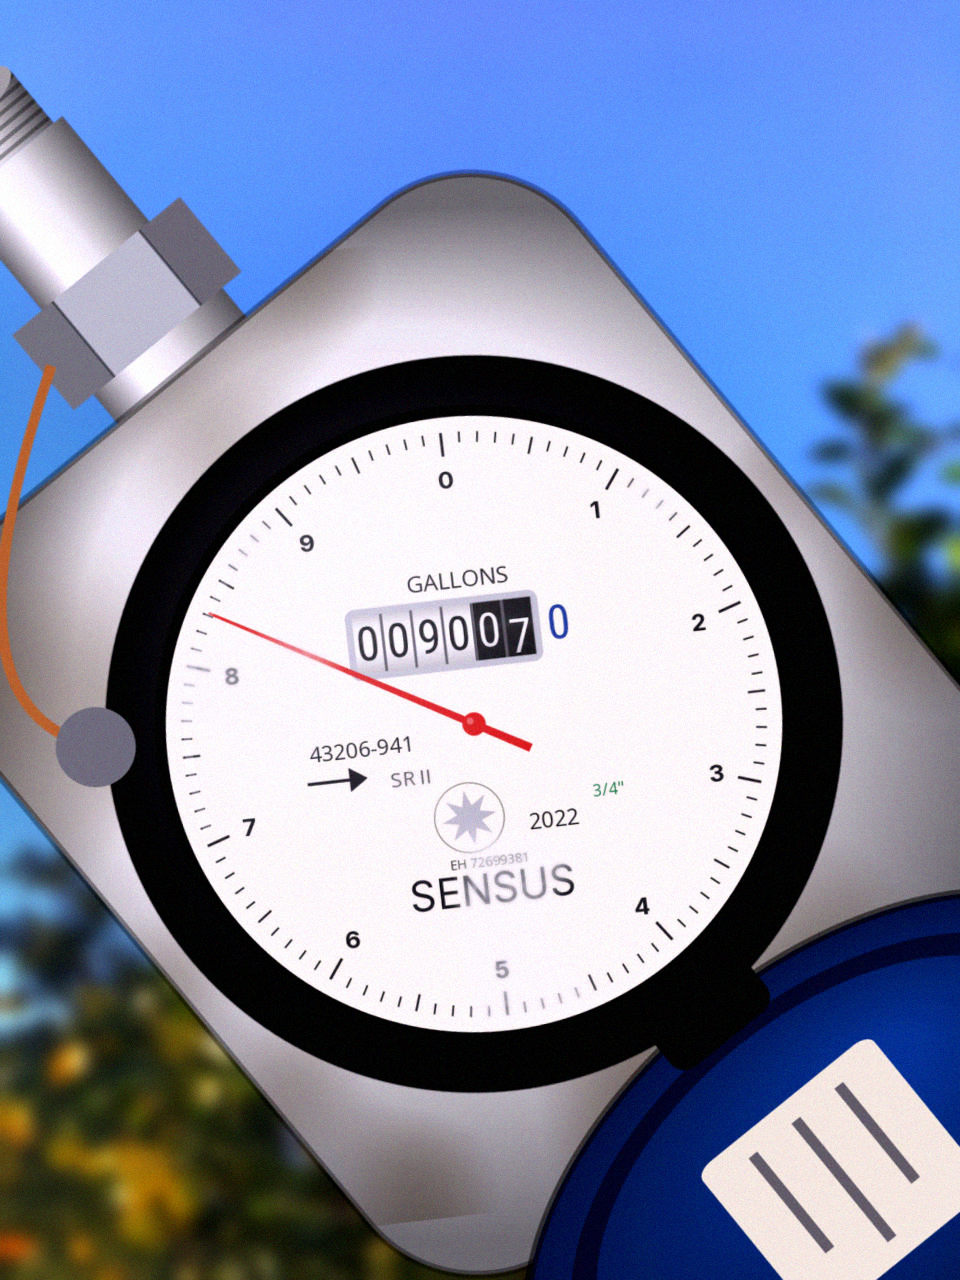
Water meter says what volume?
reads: 90068.3 gal
